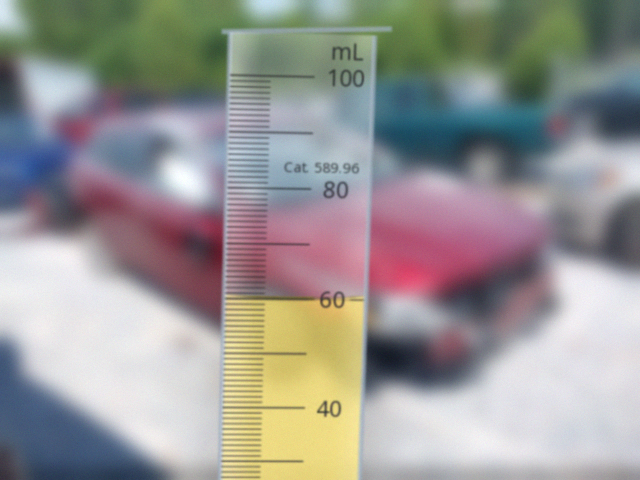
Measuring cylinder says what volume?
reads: 60 mL
